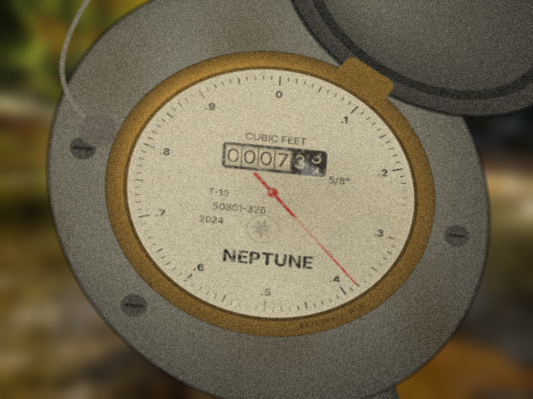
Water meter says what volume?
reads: 733.38 ft³
